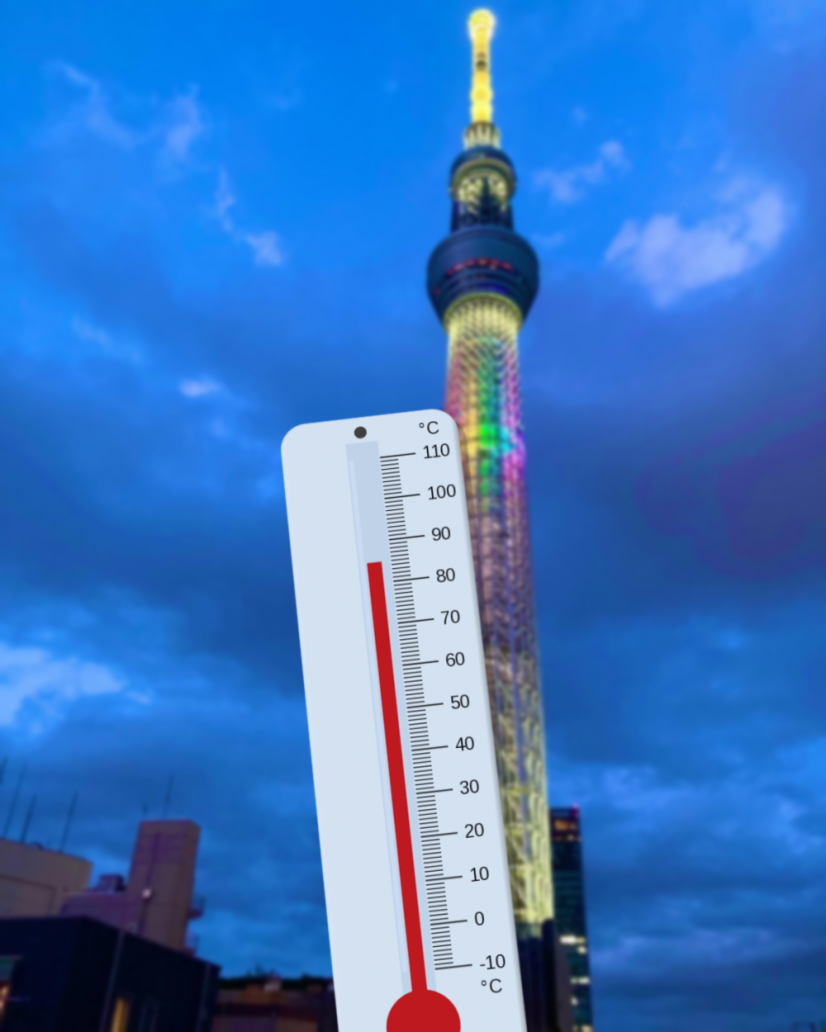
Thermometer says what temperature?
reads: 85 °C
